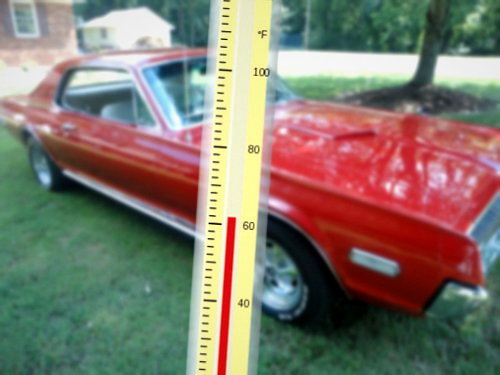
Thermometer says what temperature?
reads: 62 °F
